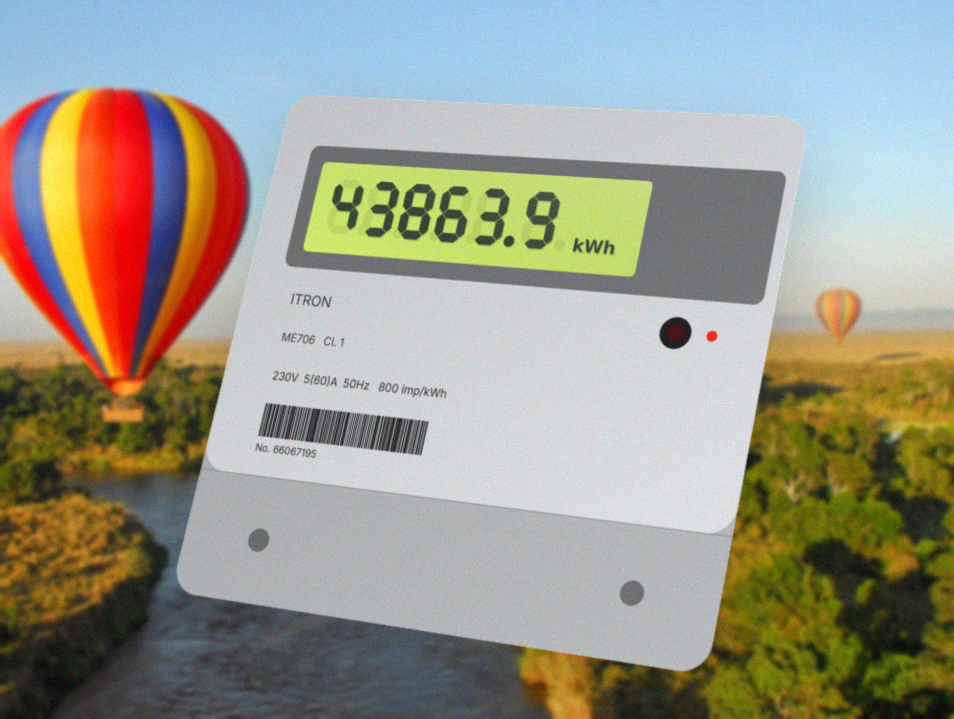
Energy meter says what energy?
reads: 43863.9 kWh
